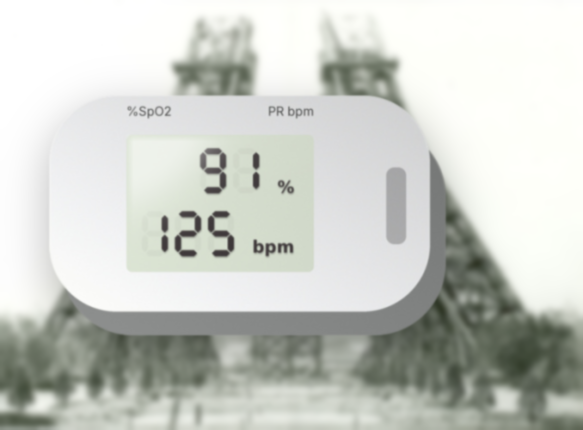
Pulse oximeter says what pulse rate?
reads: 125 bpm
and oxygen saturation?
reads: 91 %
